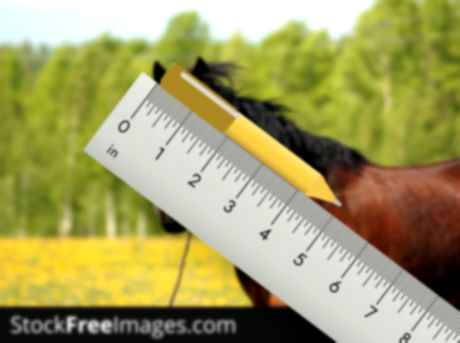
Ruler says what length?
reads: 5 in
